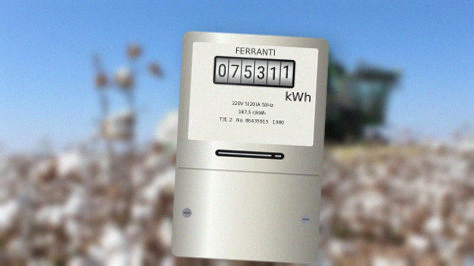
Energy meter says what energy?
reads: 75311 kWh
